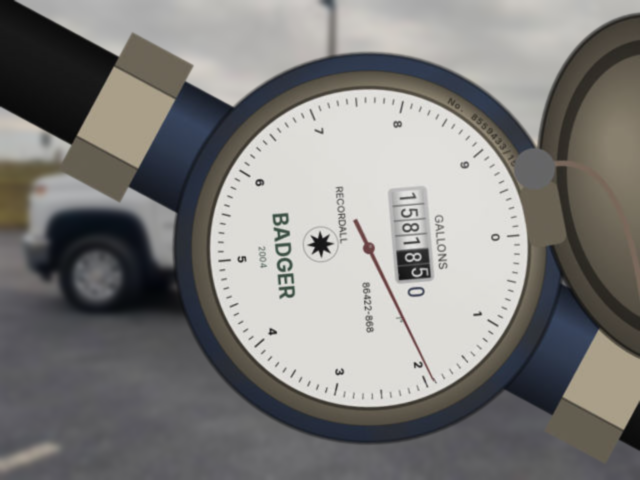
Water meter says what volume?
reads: 1581851.9 gal
